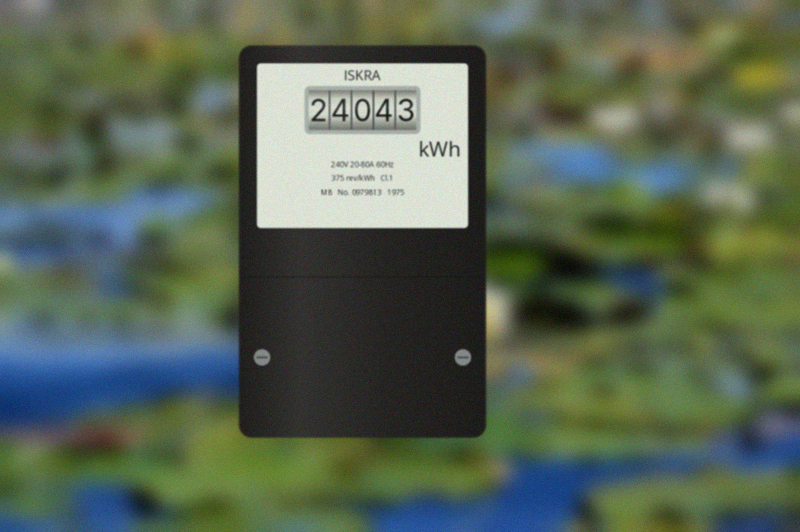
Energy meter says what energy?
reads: 24043 kWh
